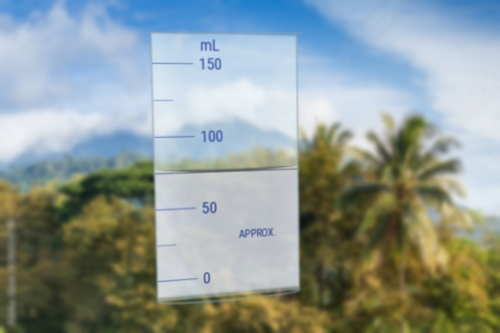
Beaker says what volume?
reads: 75 mL
